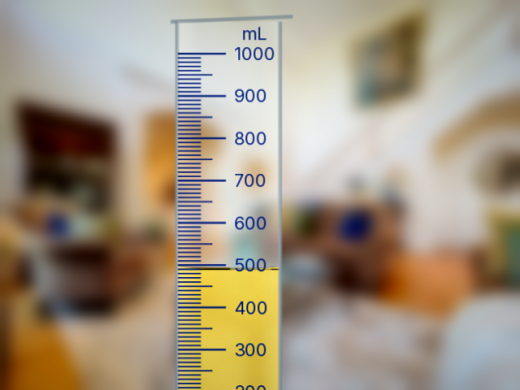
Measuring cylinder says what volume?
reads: 490 mL
